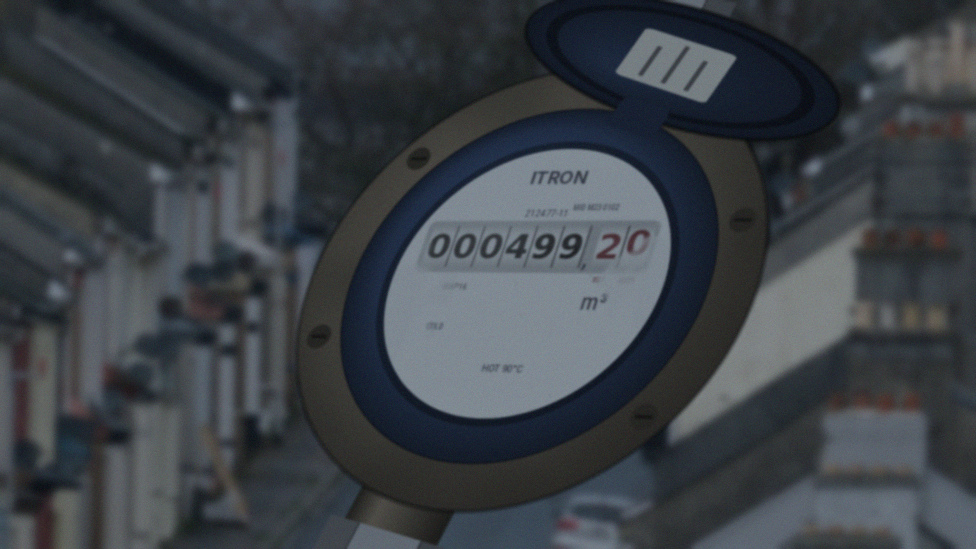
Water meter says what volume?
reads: 499.20 m³
